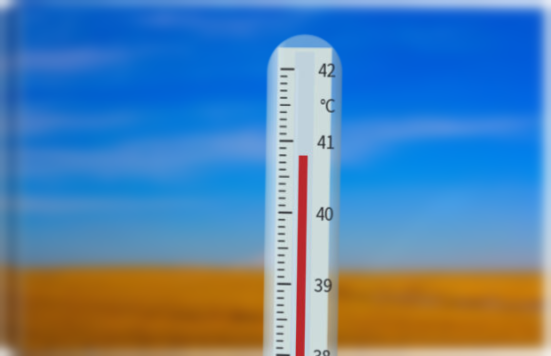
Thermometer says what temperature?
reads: 40.8 °C
